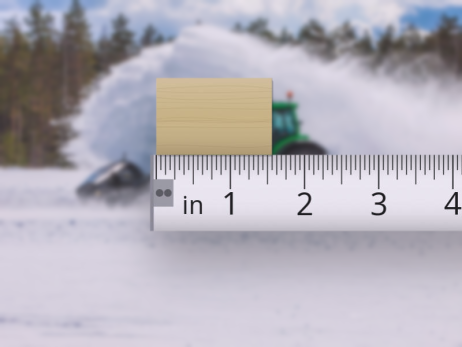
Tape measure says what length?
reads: 1.5625 in
